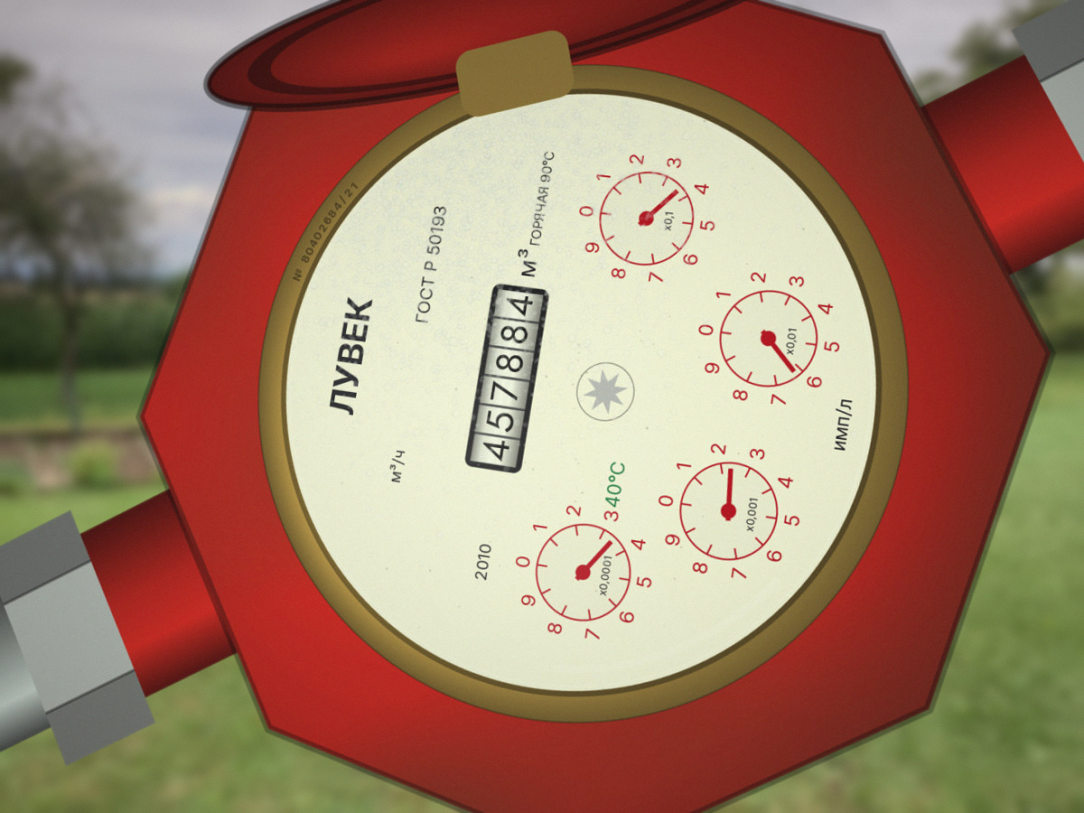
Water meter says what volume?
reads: 457884.3623 m³
